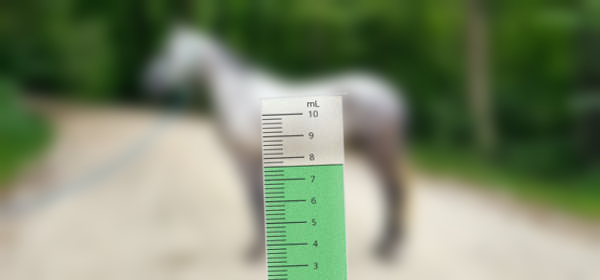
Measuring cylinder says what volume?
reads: 7.6 mL
